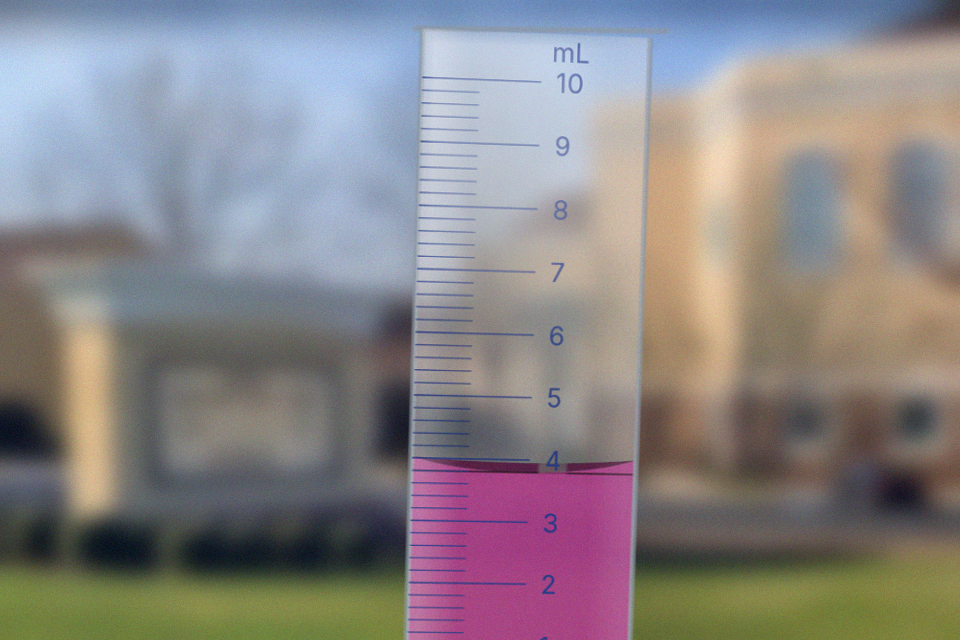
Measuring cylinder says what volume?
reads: 3.8 mL
